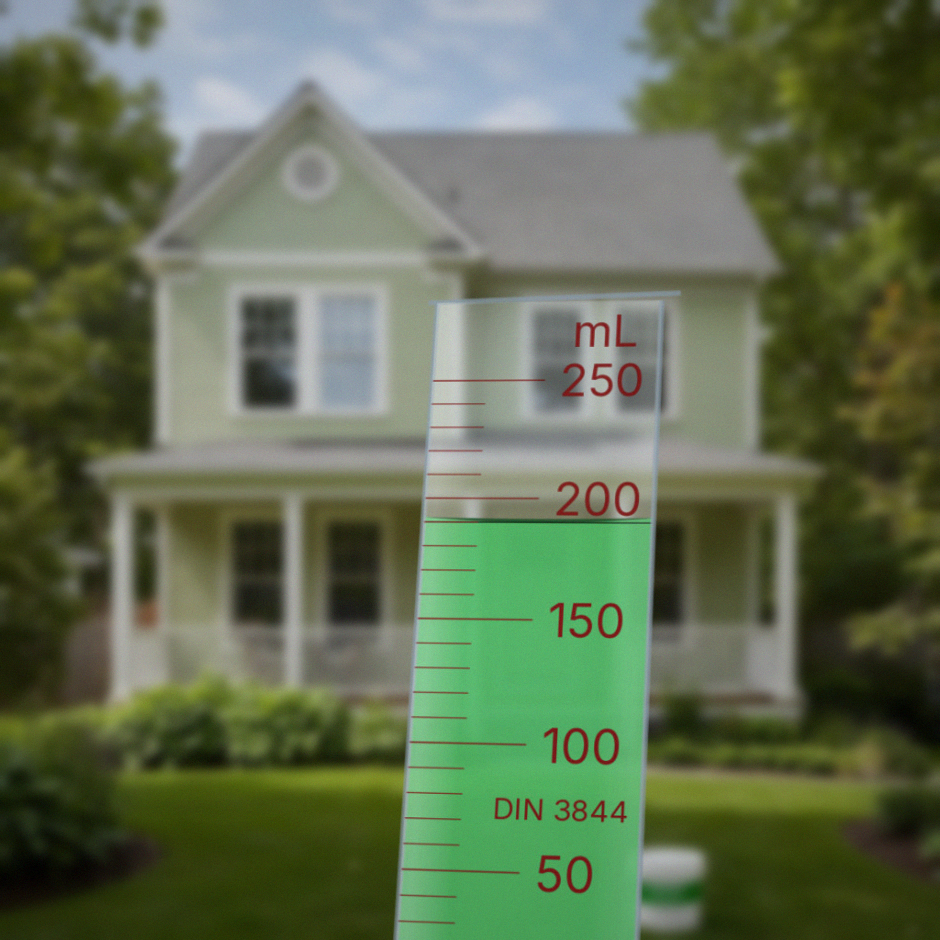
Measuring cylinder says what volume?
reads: 190 mL
